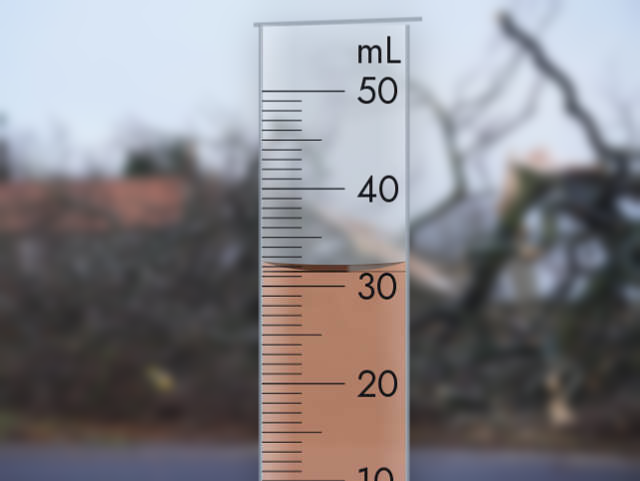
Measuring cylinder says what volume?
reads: 31.5 mL
